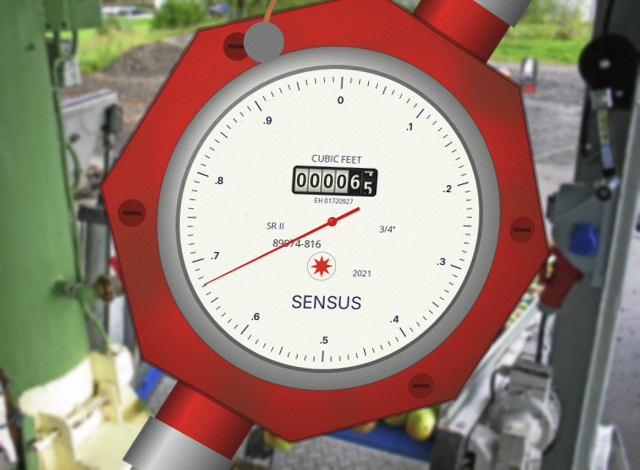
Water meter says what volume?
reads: 64.67 ft³
